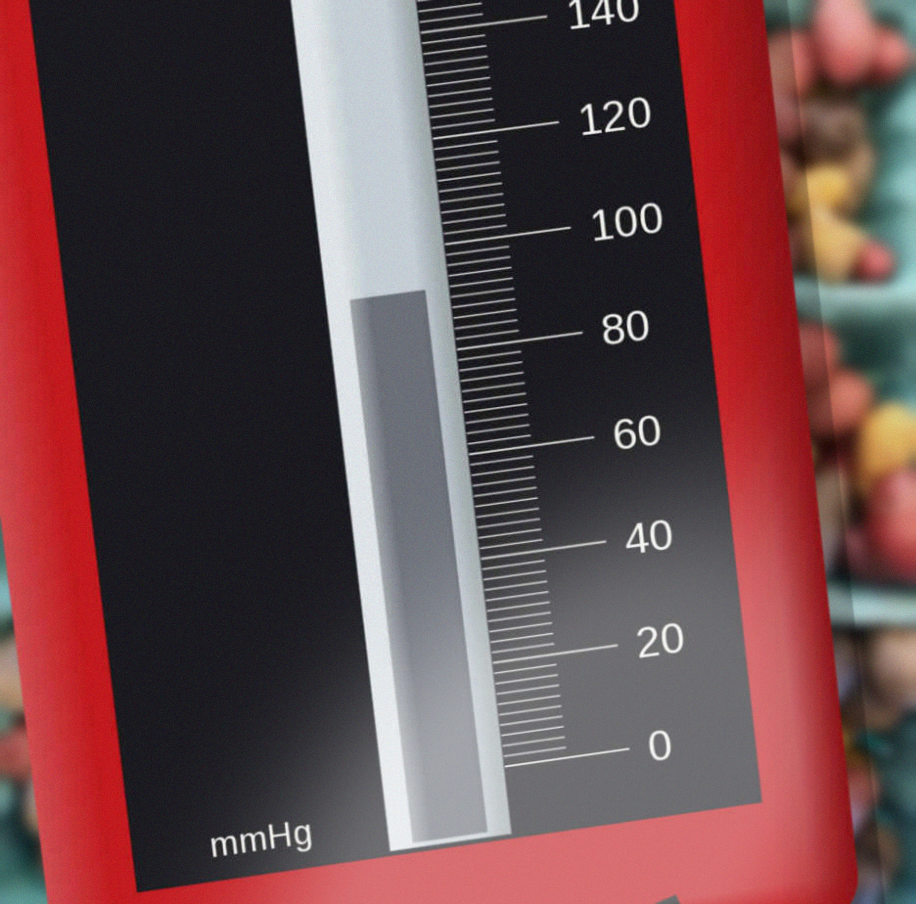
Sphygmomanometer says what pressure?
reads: 92 mmHg
